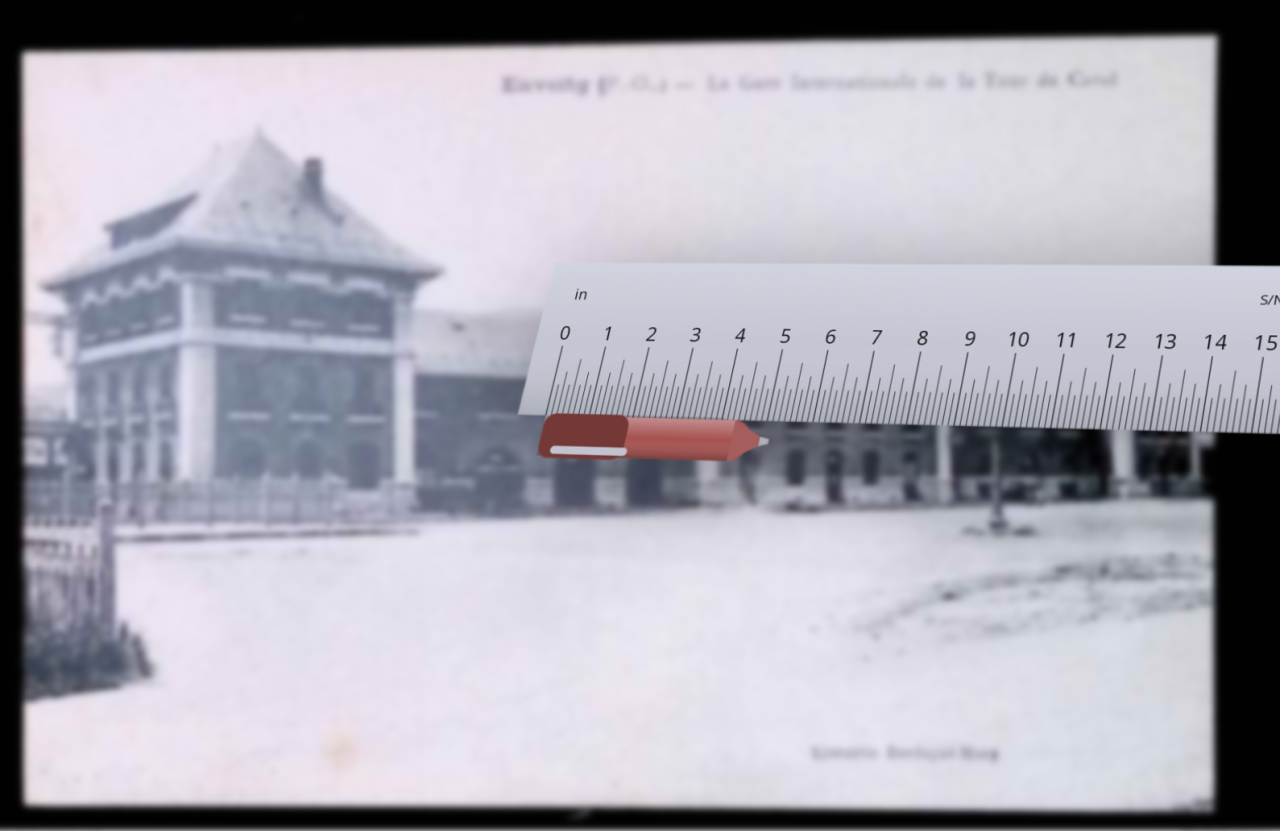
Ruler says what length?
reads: 5.125 in
